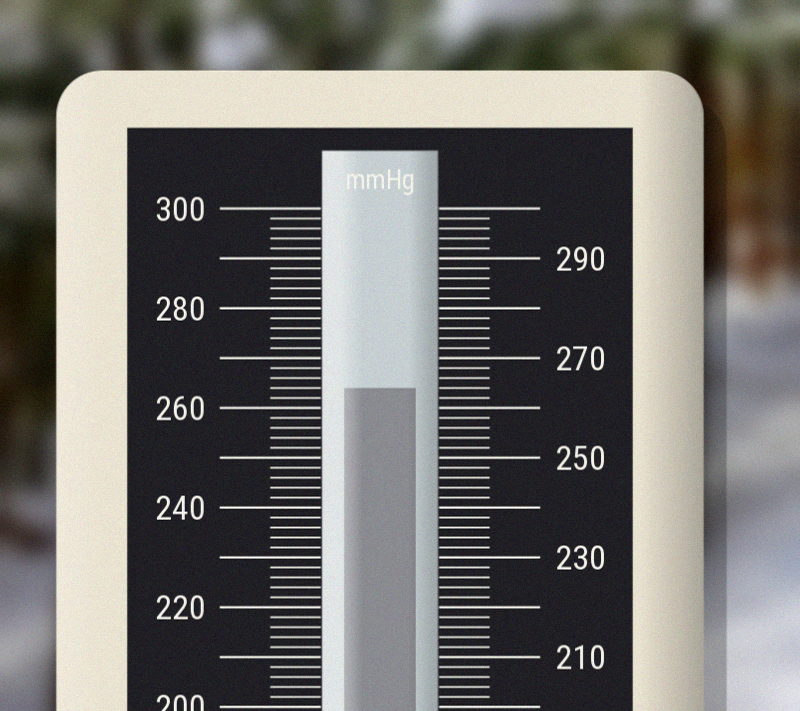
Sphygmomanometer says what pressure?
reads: 264 mmHg
